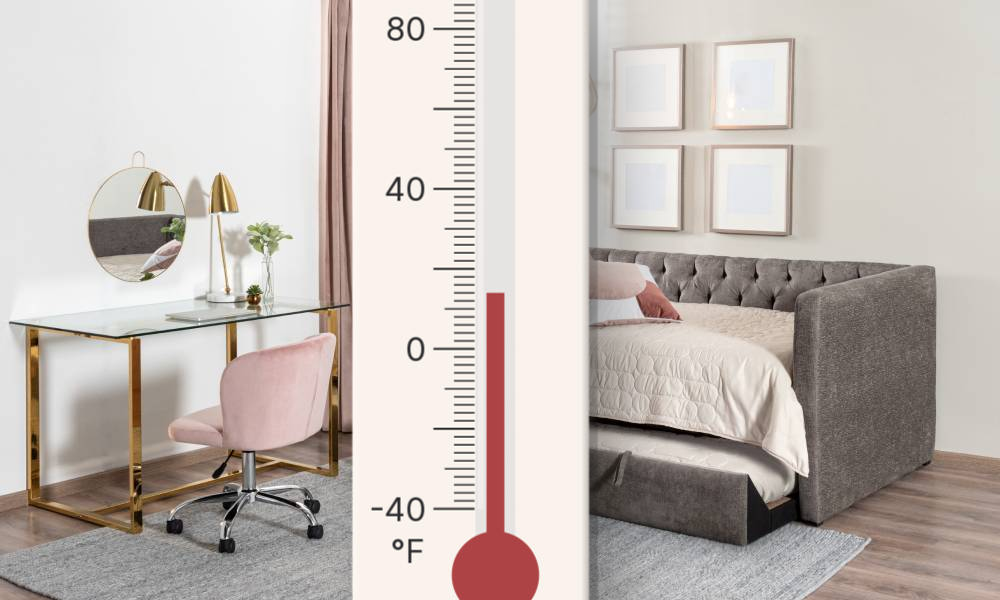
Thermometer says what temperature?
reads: 14 °F
